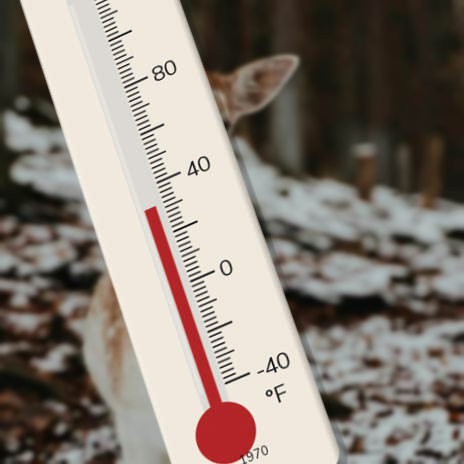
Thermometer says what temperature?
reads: 32 °F
